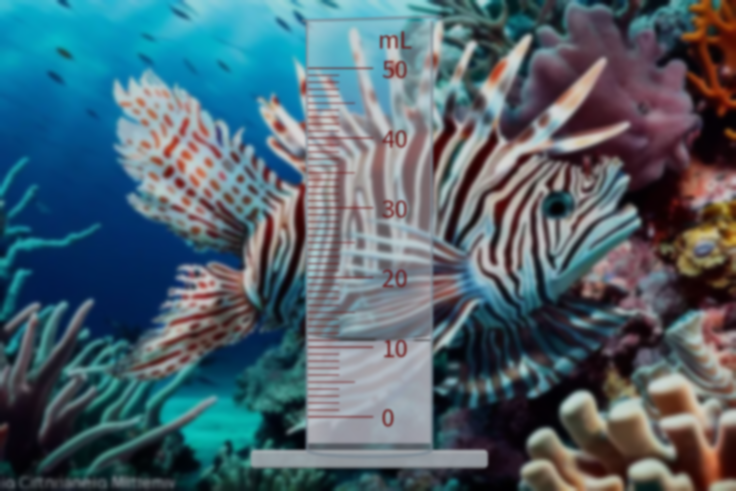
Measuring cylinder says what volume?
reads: 11 mL
